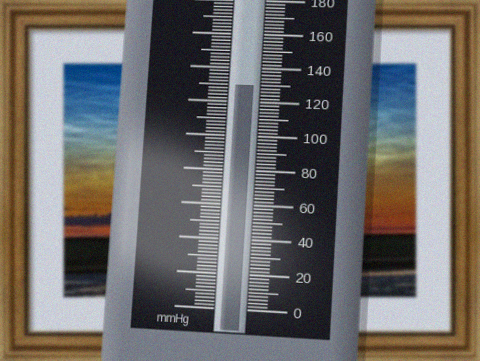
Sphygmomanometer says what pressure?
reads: 130 mmHg
